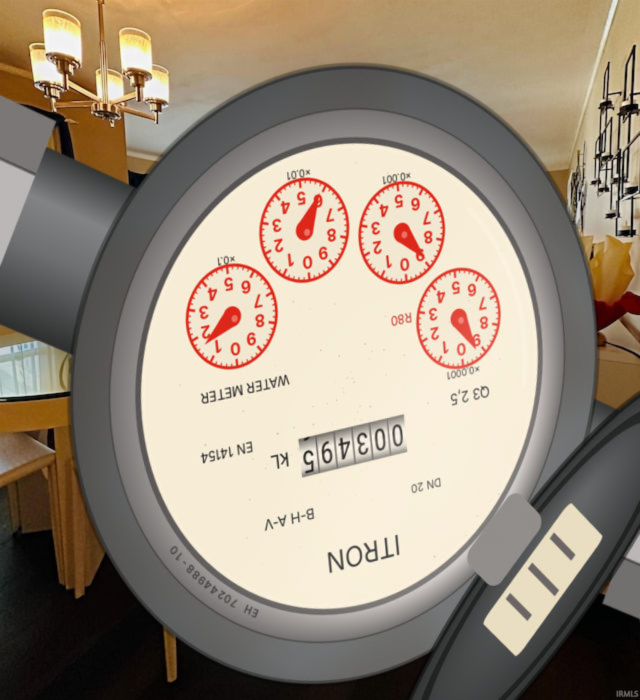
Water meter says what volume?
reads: 3495.1589 kL
